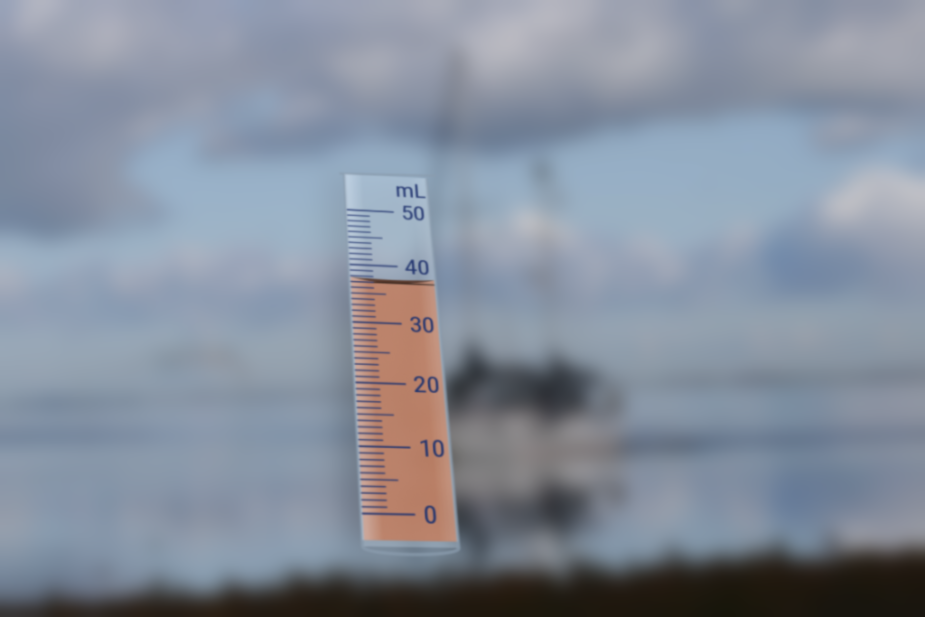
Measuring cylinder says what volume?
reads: 37 mL
